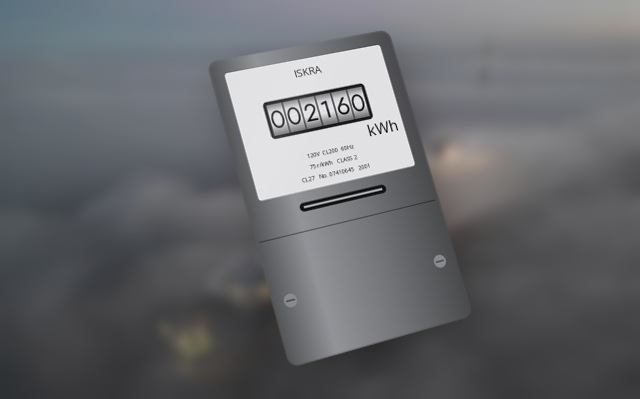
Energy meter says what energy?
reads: 2160 kWh
